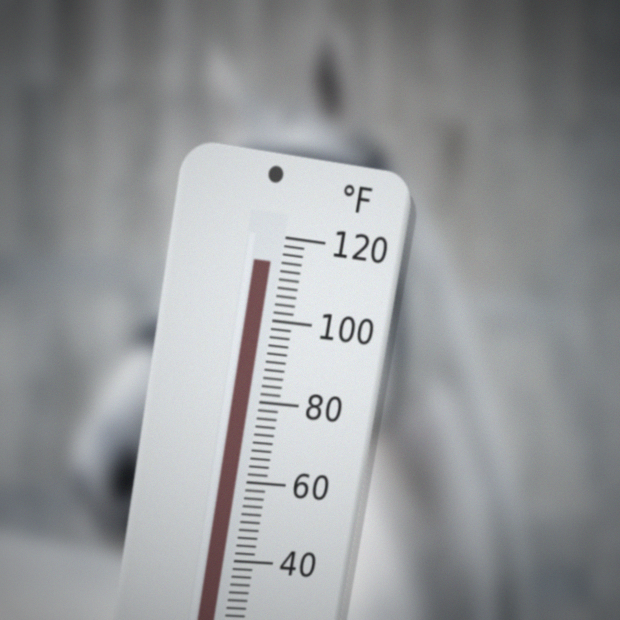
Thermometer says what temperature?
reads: 114 °F
